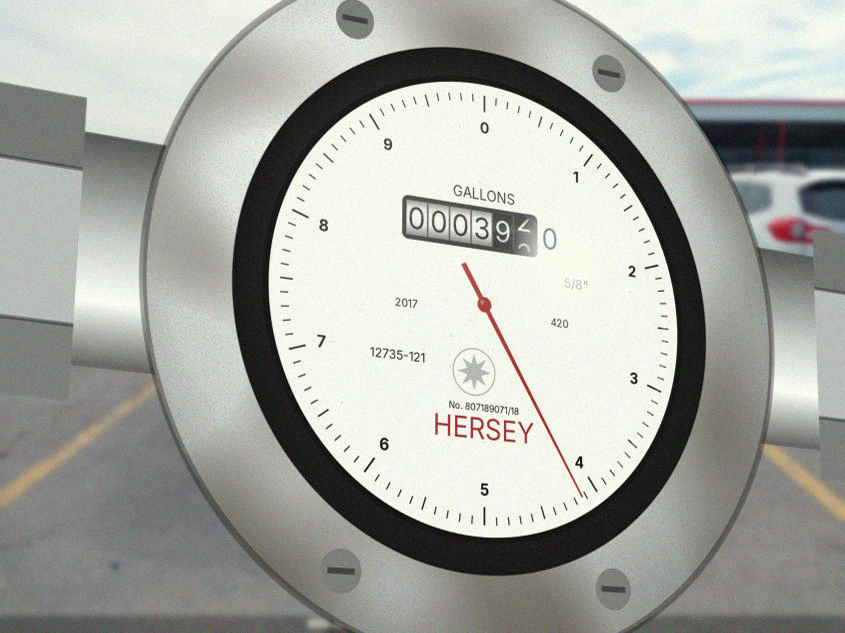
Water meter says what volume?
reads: 3924.1 gal
